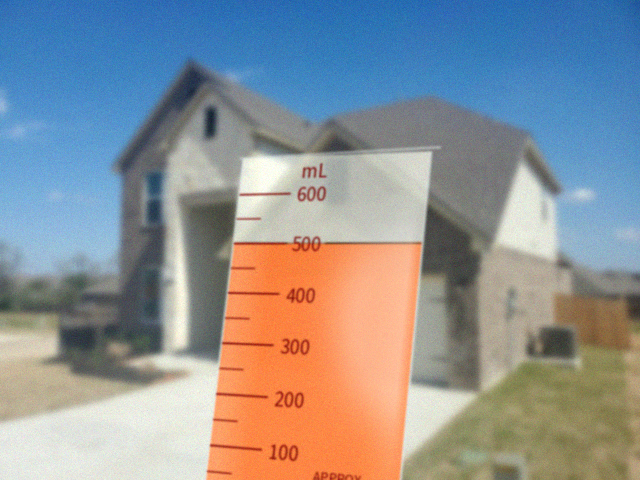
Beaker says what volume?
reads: 500 mL
